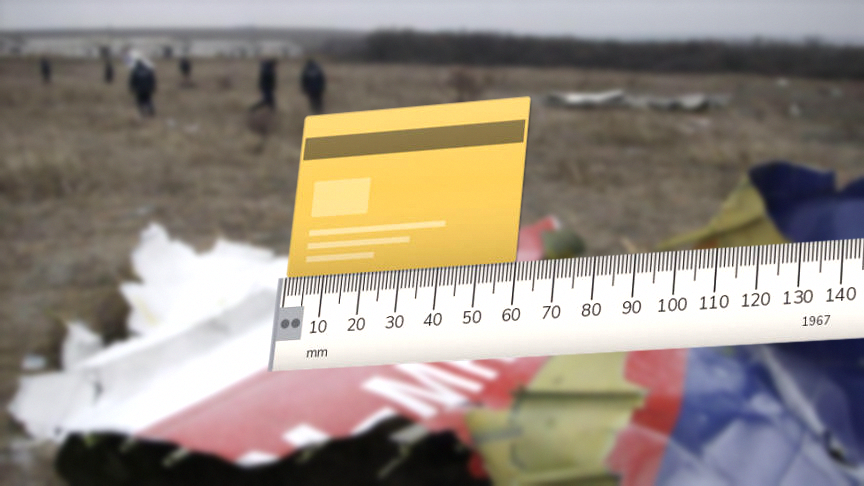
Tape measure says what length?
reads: 60 mm
